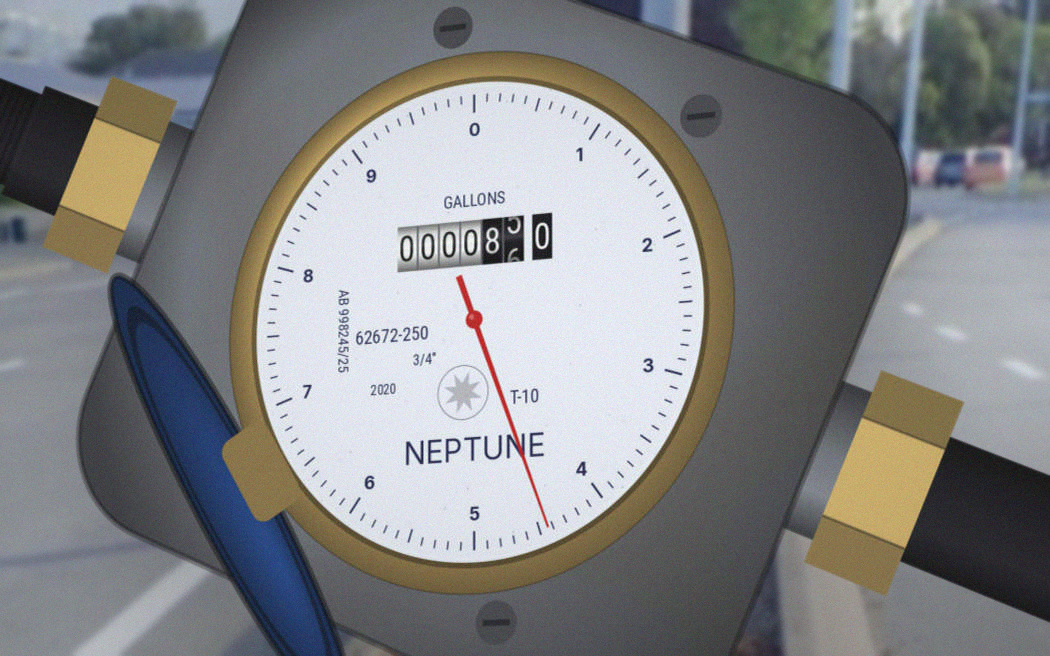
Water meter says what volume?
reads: 854.4 gal
